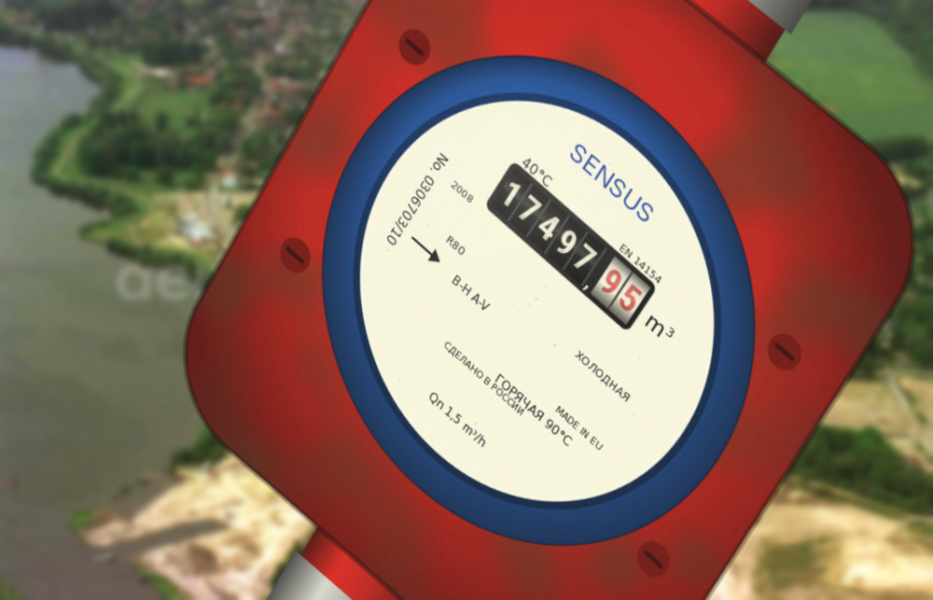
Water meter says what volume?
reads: 17497.95 m³
